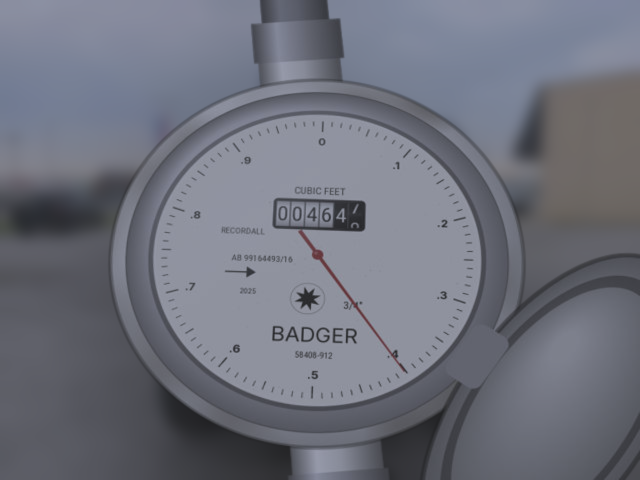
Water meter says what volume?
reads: 4647.40 ft³
